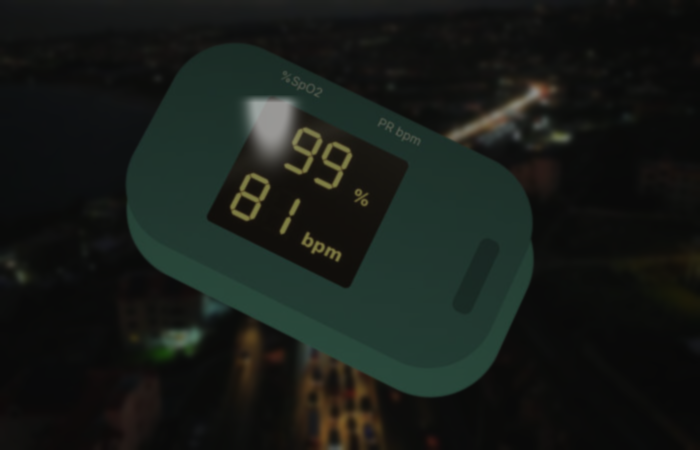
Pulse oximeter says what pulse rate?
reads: 81 bpm
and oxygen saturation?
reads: 99 %
